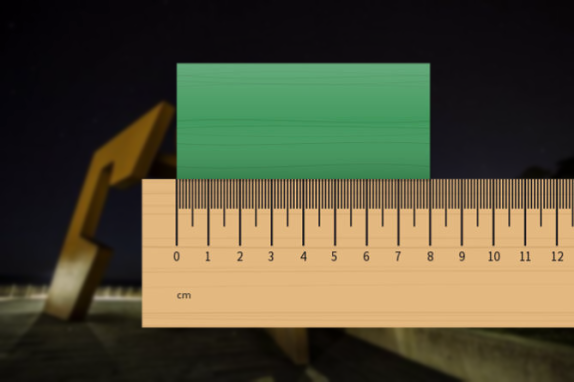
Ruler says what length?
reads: 8 cm
